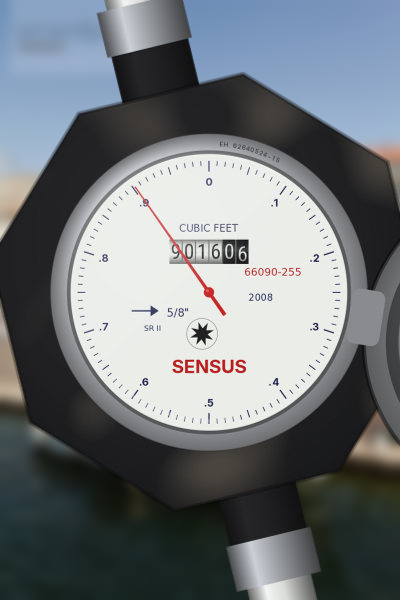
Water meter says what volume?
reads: 901605.90 ft³
